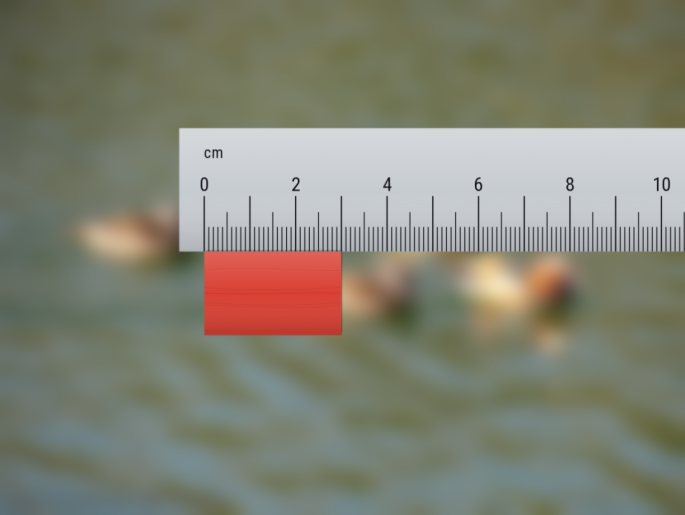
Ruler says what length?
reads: 3 cm
